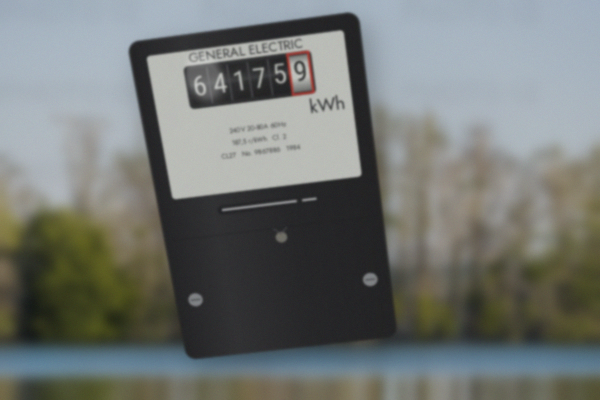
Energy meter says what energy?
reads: 64175.9 kWh
